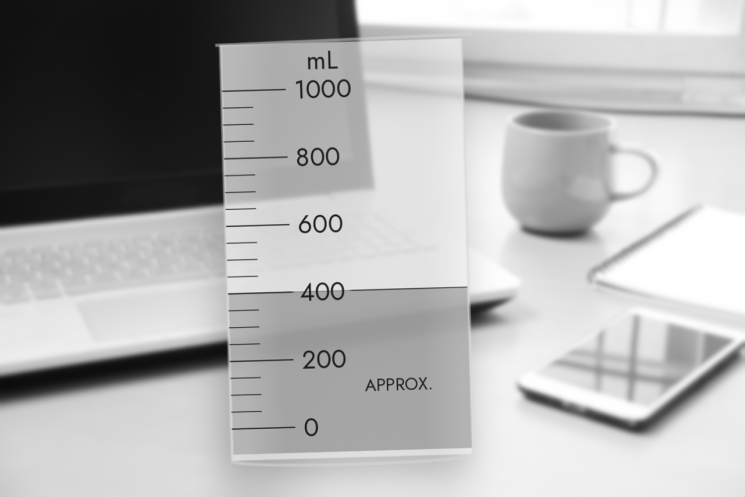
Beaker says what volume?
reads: 400 mL
